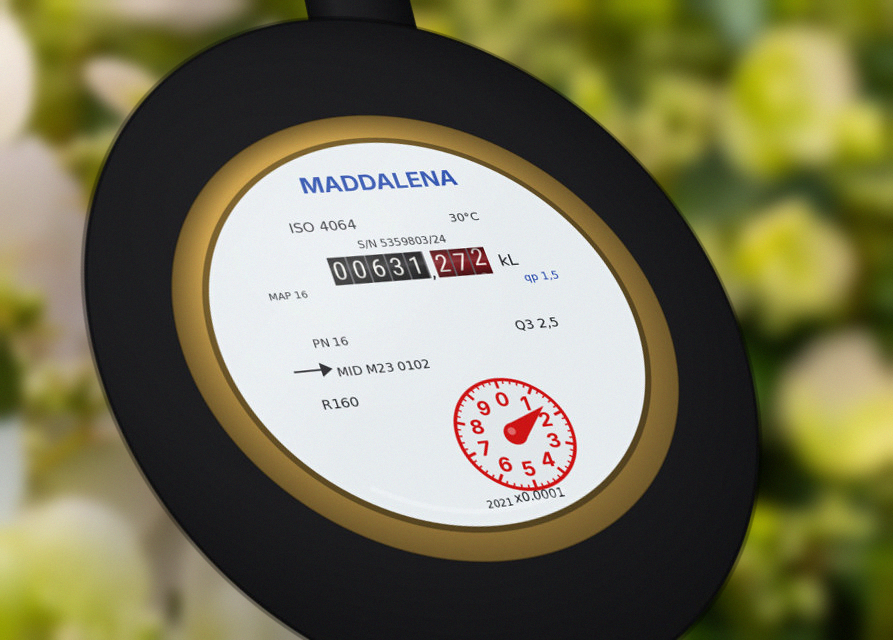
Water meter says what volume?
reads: 631.2721 kL
